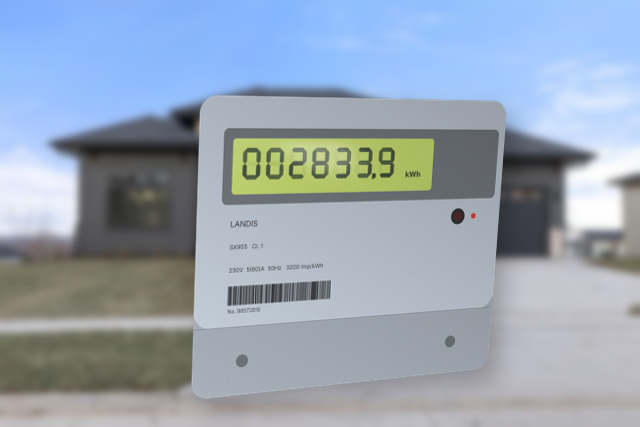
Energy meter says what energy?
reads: 2833.9 kWh
